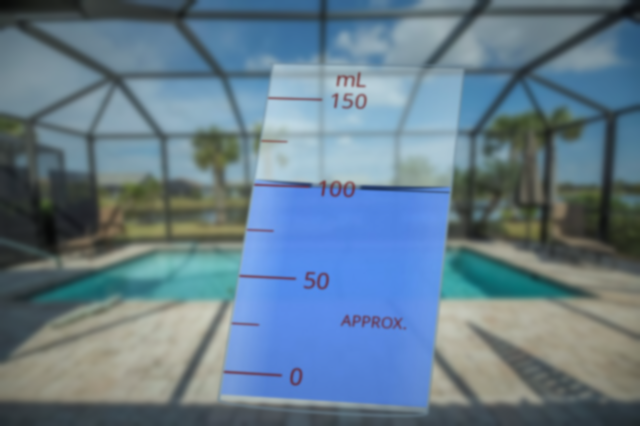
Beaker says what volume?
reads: 100 mL
